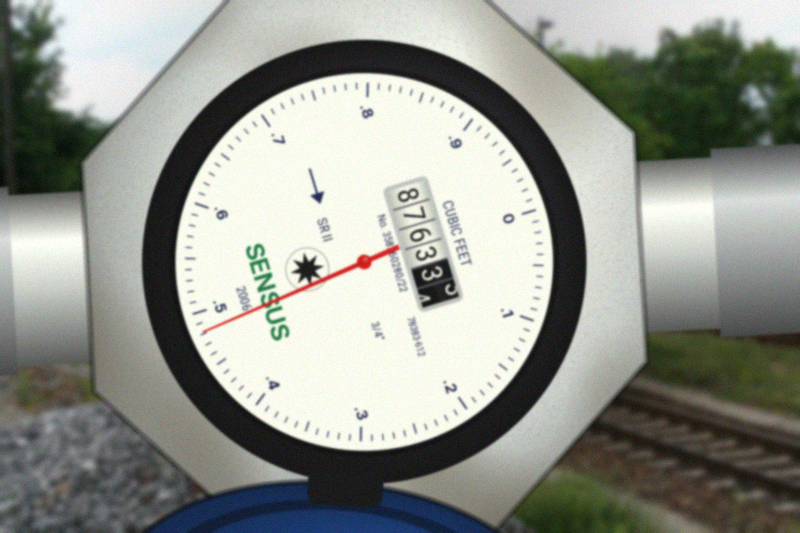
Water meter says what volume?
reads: 876333.48 ft³
